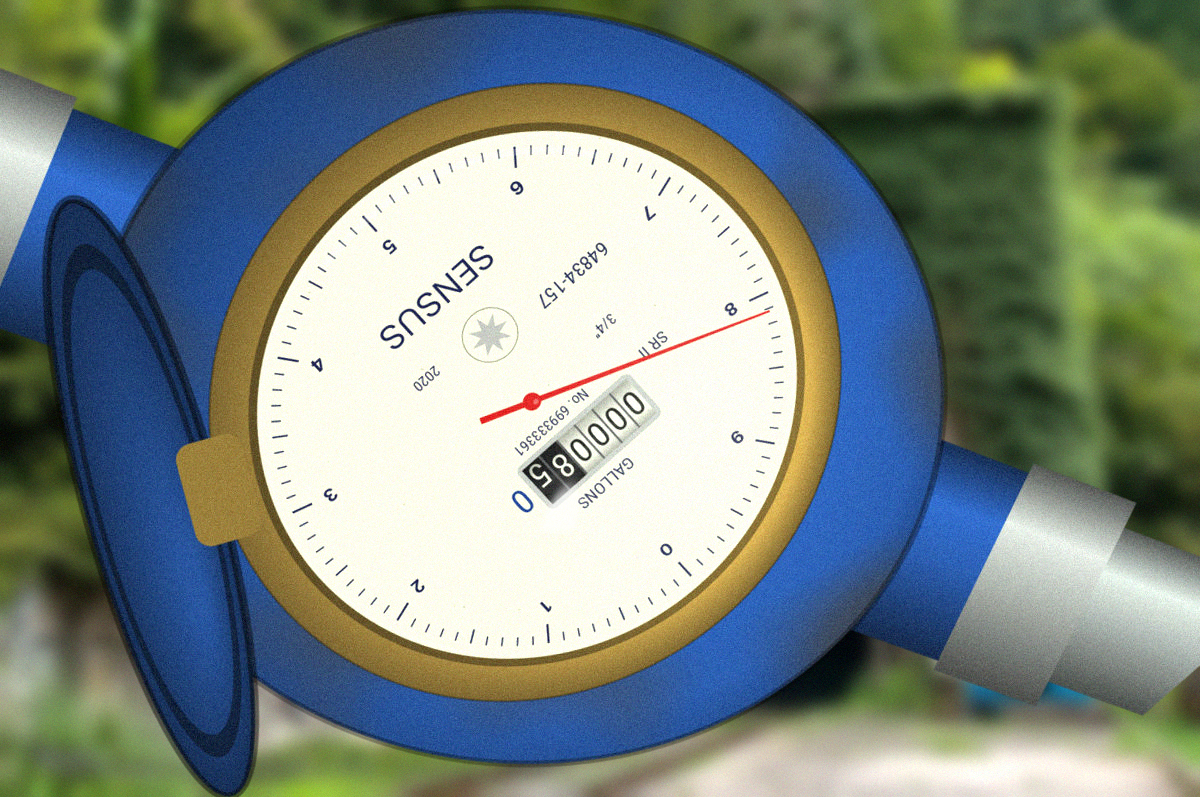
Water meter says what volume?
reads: 848.1 gal
